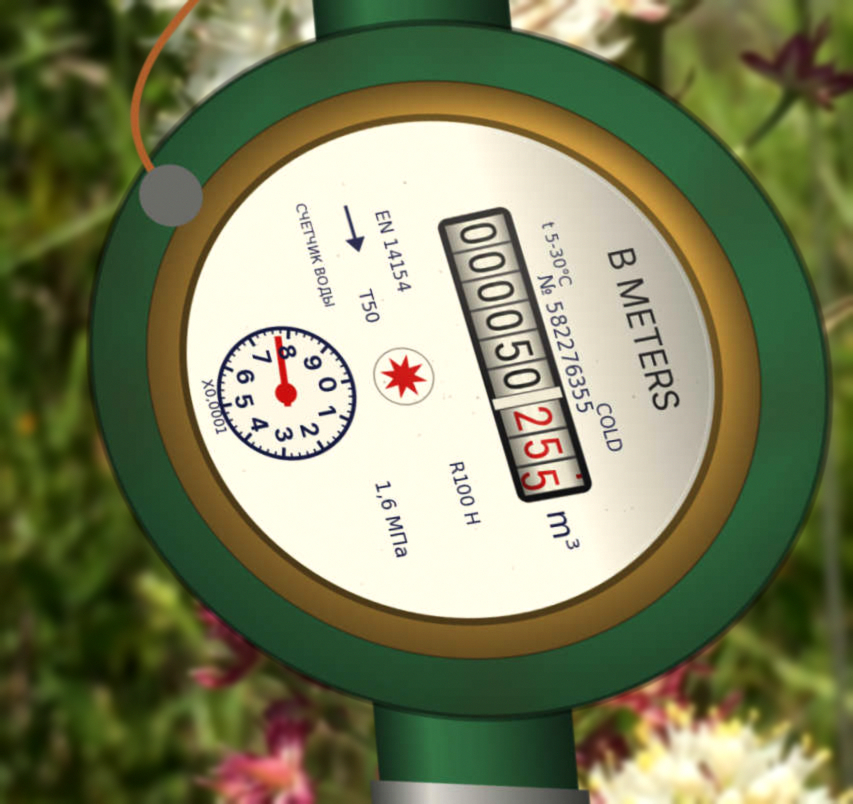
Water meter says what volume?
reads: 50.2547 m³
